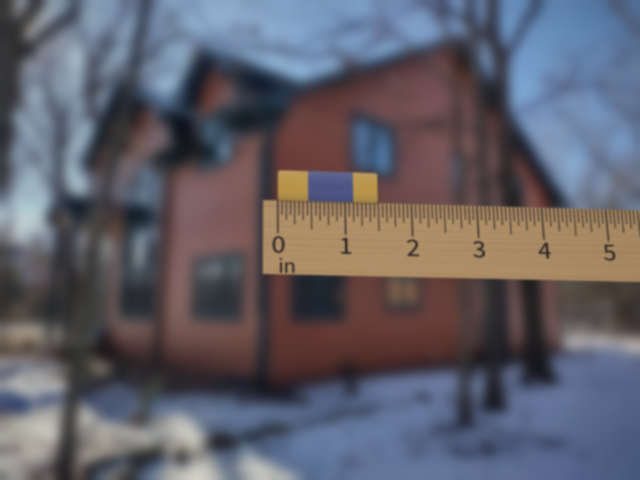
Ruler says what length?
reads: 1.5 in
